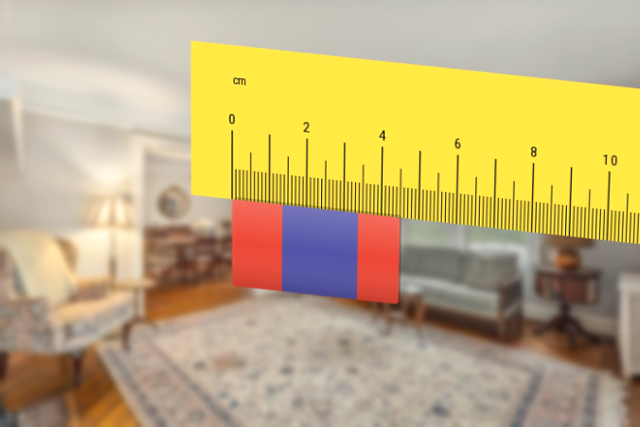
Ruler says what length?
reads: 4.5 cm
